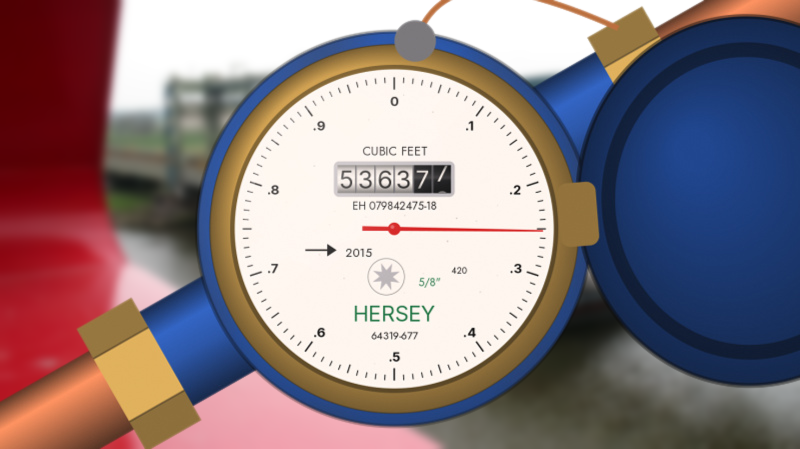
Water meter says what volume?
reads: 536377.25 ft³
